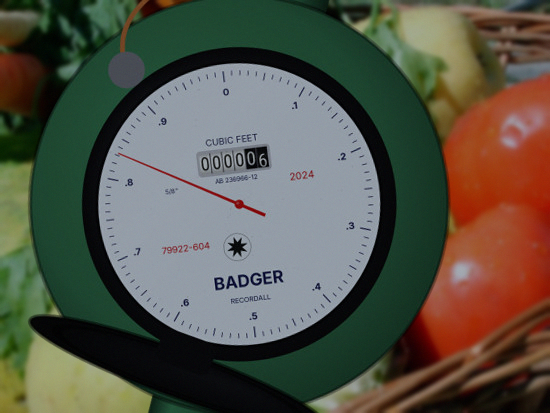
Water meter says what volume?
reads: 5.83 ft³
